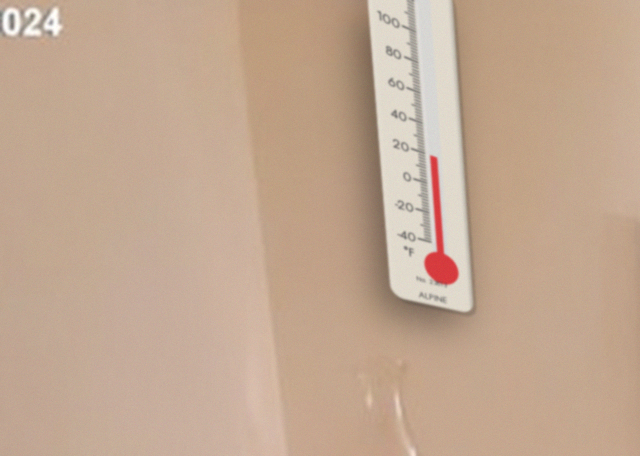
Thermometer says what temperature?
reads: 20 °F
